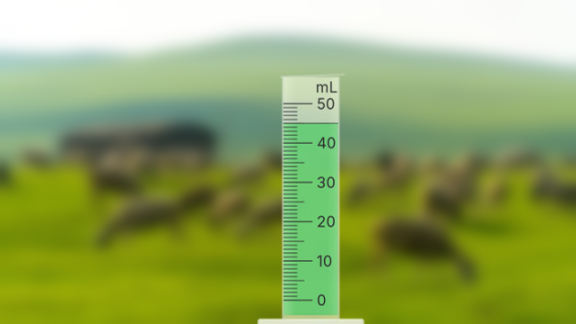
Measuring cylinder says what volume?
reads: 45 mL
